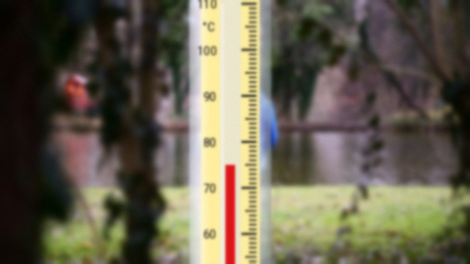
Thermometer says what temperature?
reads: 75 °C
